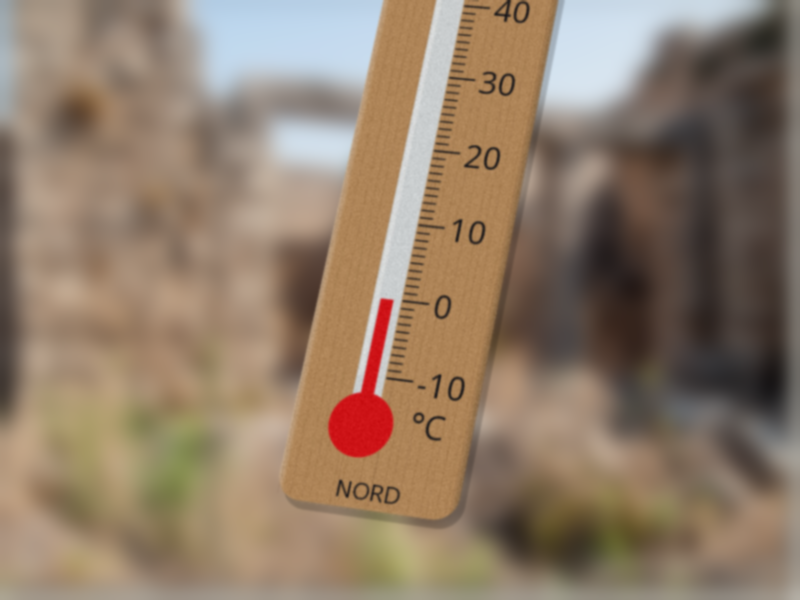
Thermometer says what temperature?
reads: 0 °C
